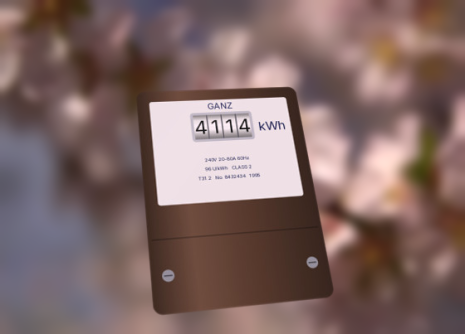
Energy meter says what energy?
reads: 4114 kWh
